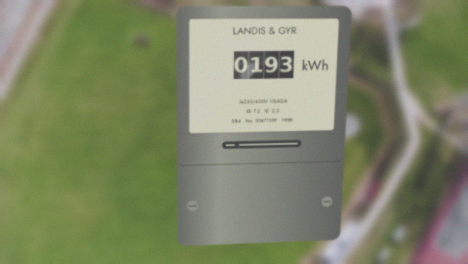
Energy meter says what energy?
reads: 193 kWh
